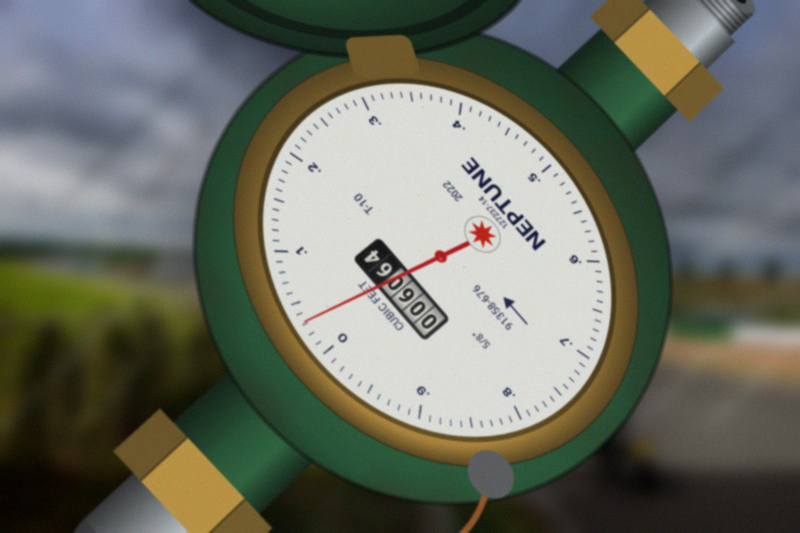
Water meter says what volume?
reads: 6064.03 ft³
